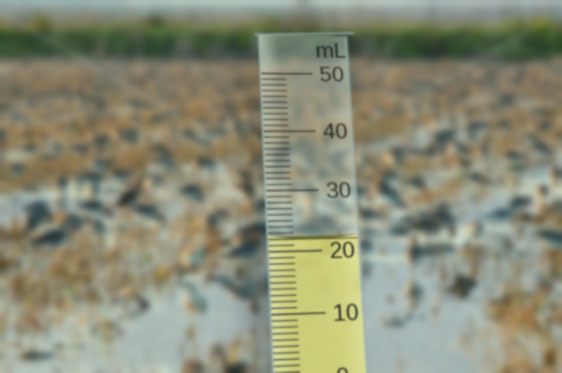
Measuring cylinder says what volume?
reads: 22 mL
